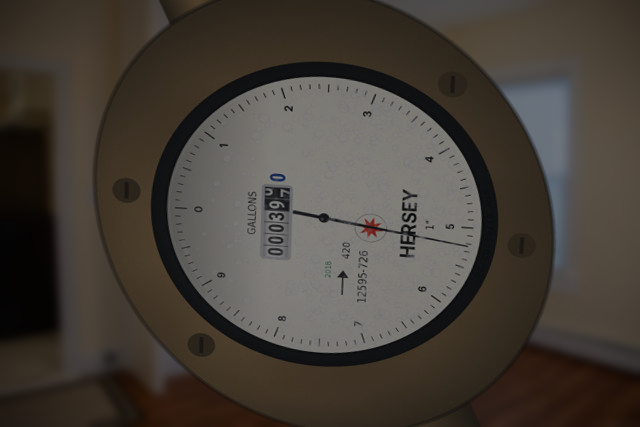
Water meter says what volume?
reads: 3965.2 gal
